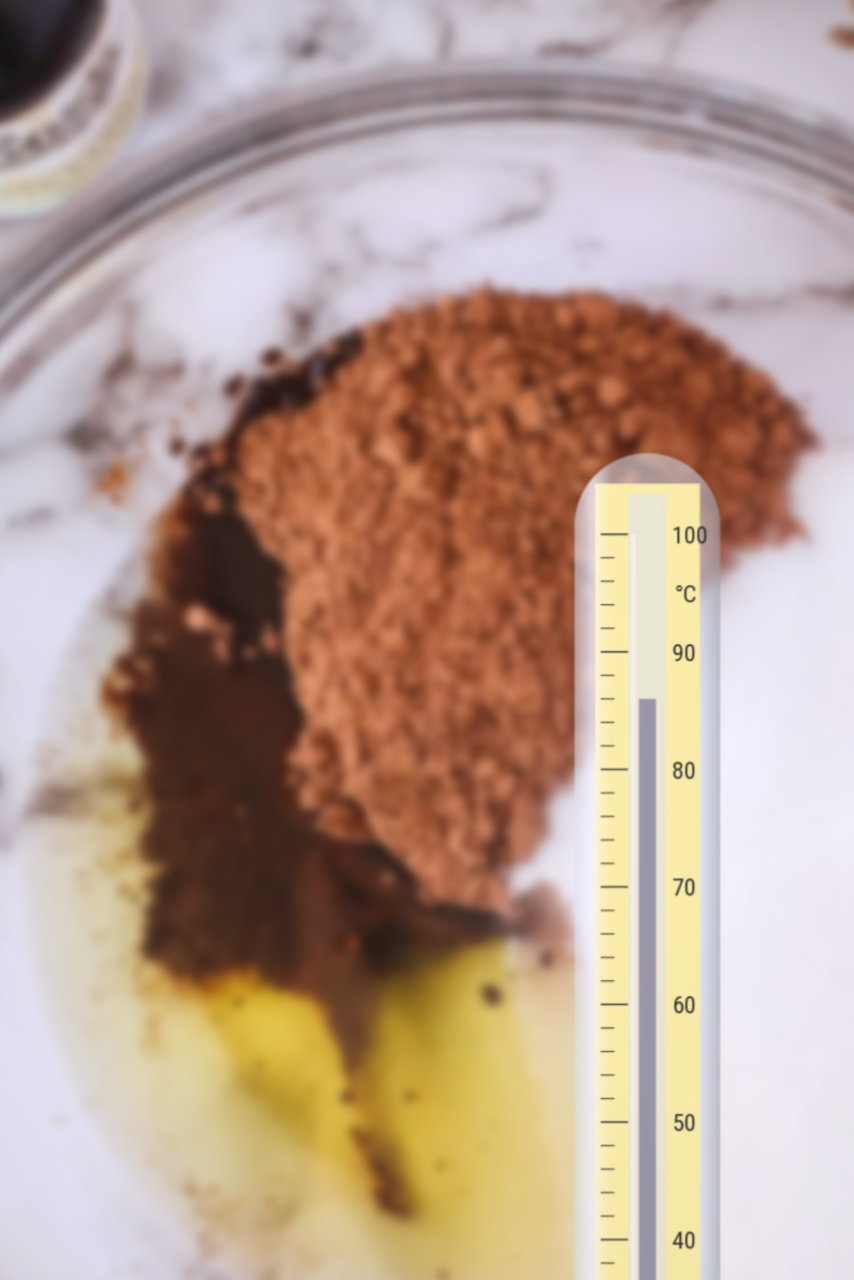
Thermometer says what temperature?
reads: 86 °C
